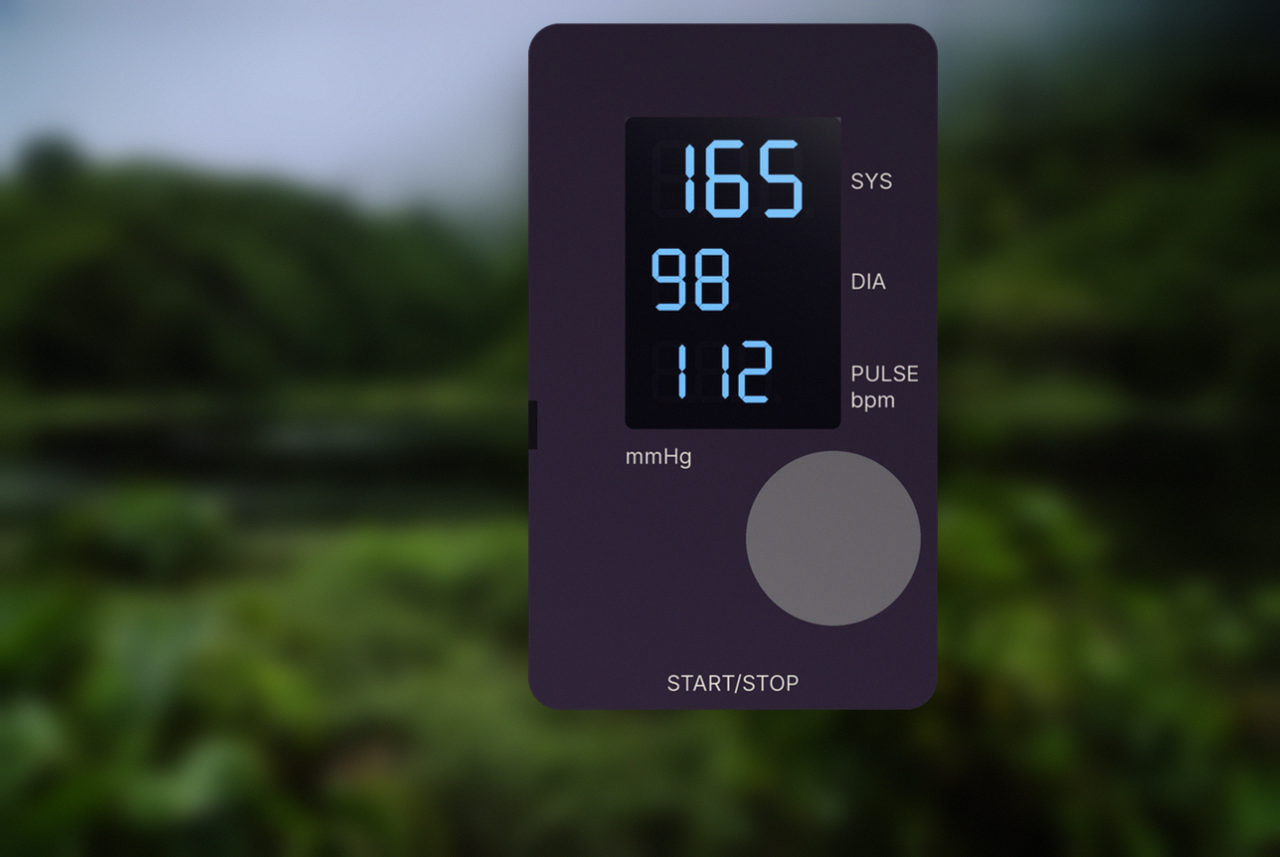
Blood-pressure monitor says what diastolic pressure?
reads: 98 mmHg
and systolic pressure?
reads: 165 mmHg
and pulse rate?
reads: 112 bpm
